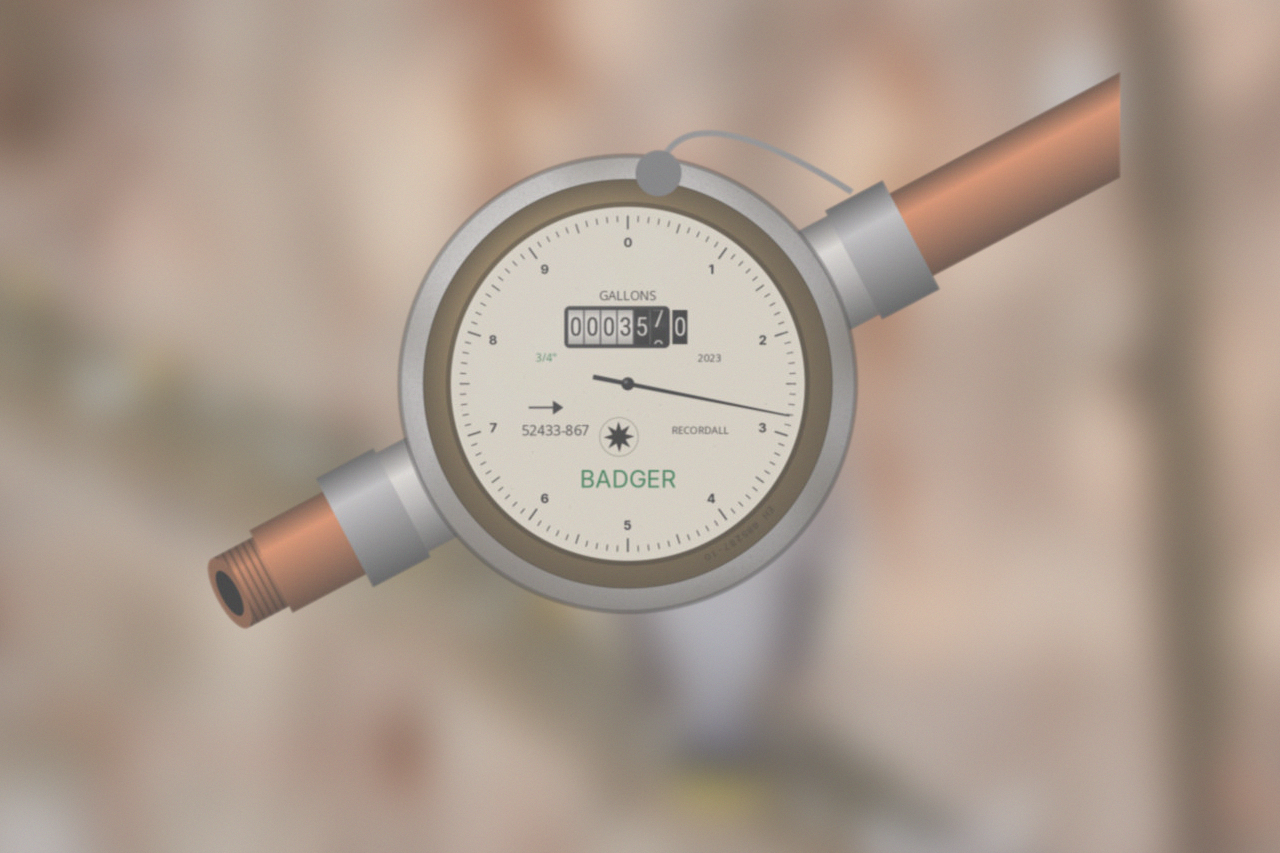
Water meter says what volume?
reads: 3572.8 gal
